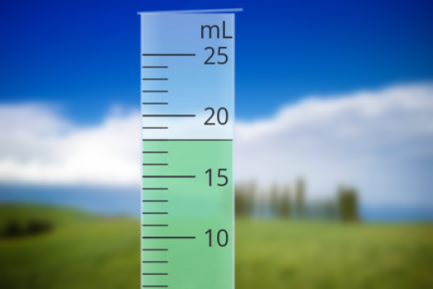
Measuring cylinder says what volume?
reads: 18 mL
